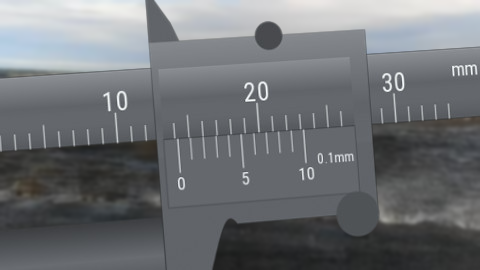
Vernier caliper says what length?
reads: 14.2 mm
